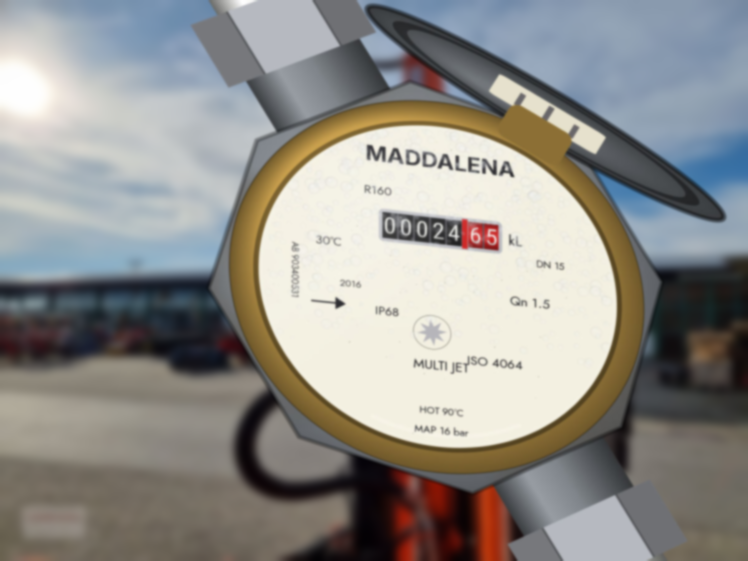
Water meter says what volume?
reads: 24.65 kL
